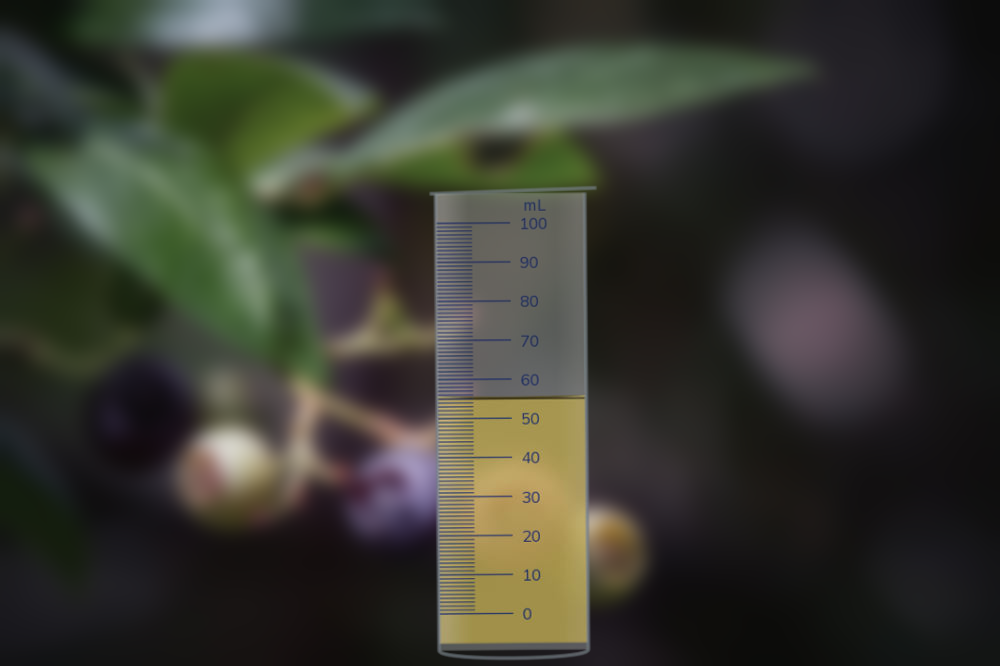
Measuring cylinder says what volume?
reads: 55 mL
